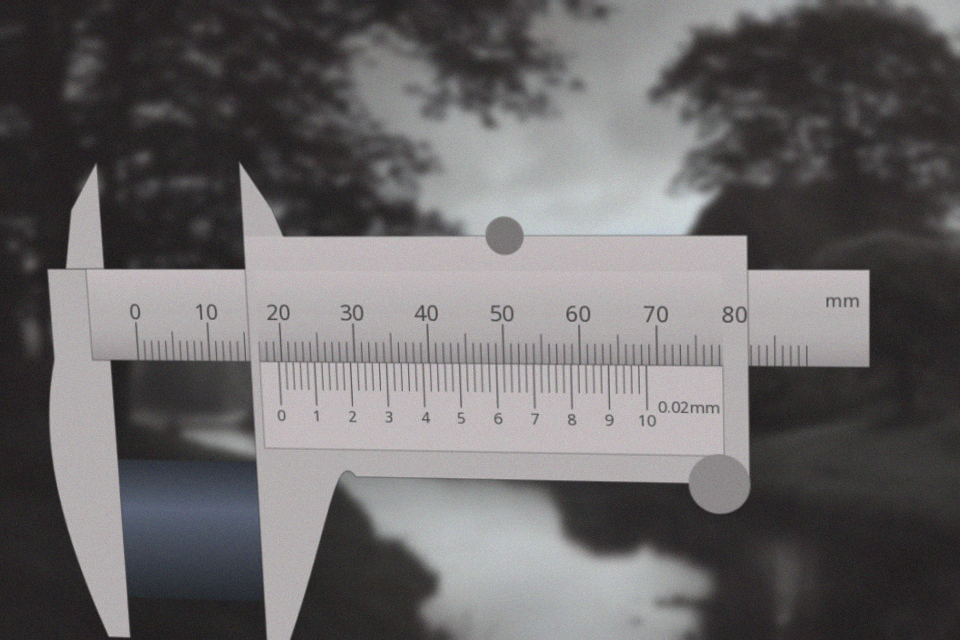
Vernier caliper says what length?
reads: 19.6 mm
